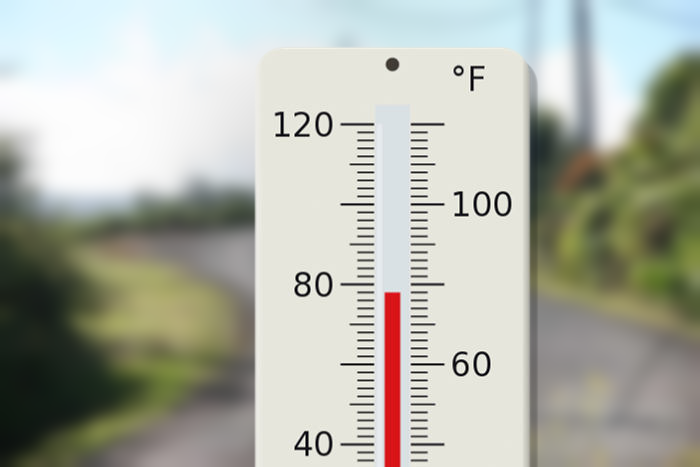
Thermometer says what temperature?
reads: 78 °F
